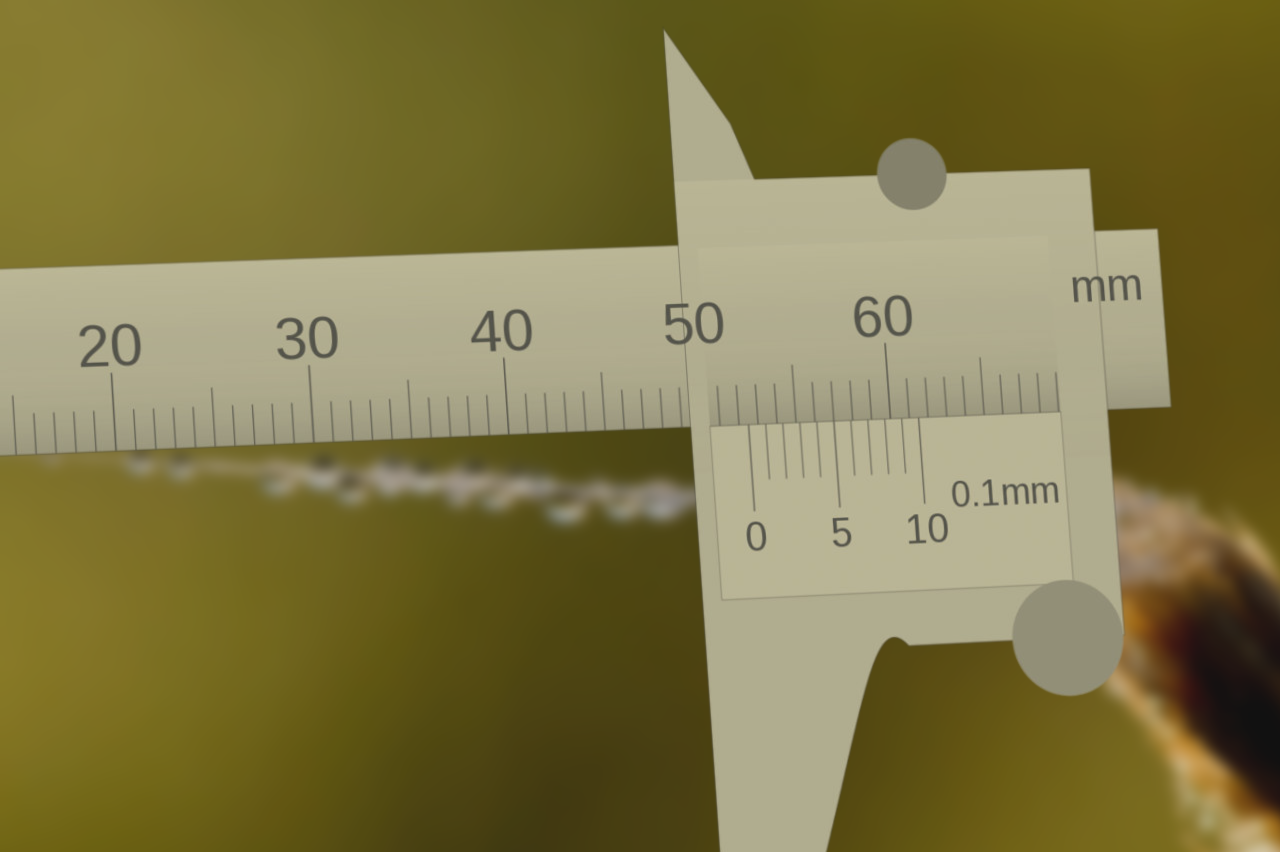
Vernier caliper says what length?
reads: 52.5 mm
